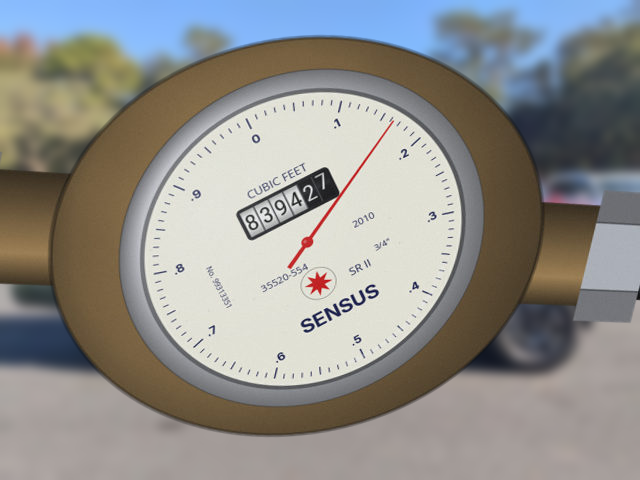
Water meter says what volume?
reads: 839427.16 ft³
